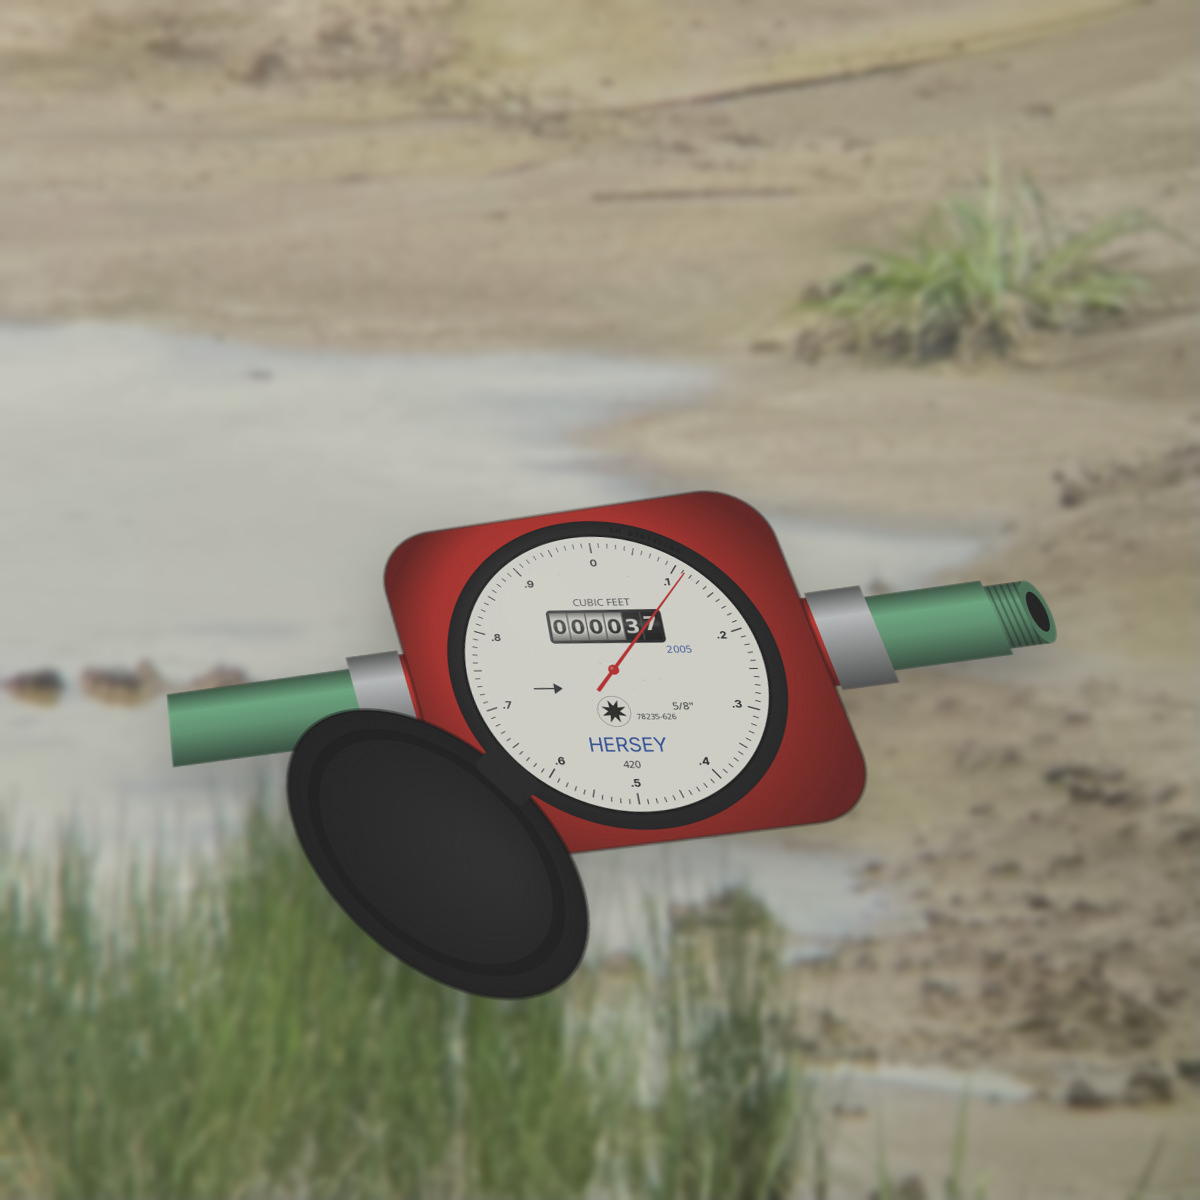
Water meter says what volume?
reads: 37.11 ft³
